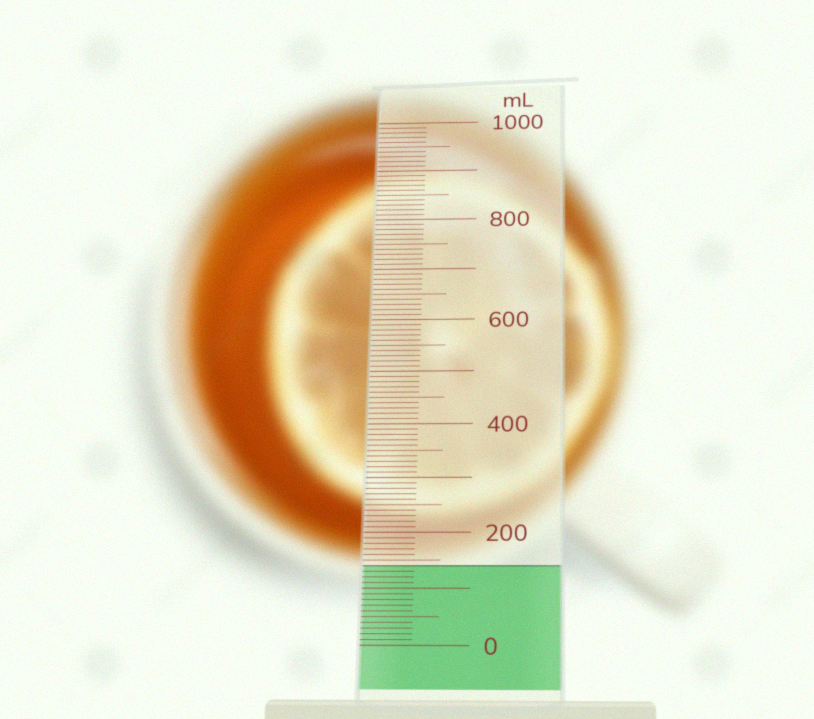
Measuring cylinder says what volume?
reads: 140 mL
